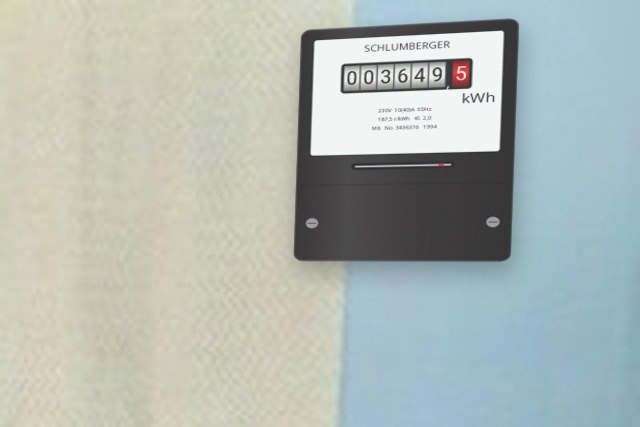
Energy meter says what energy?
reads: 3649.5 kWh
